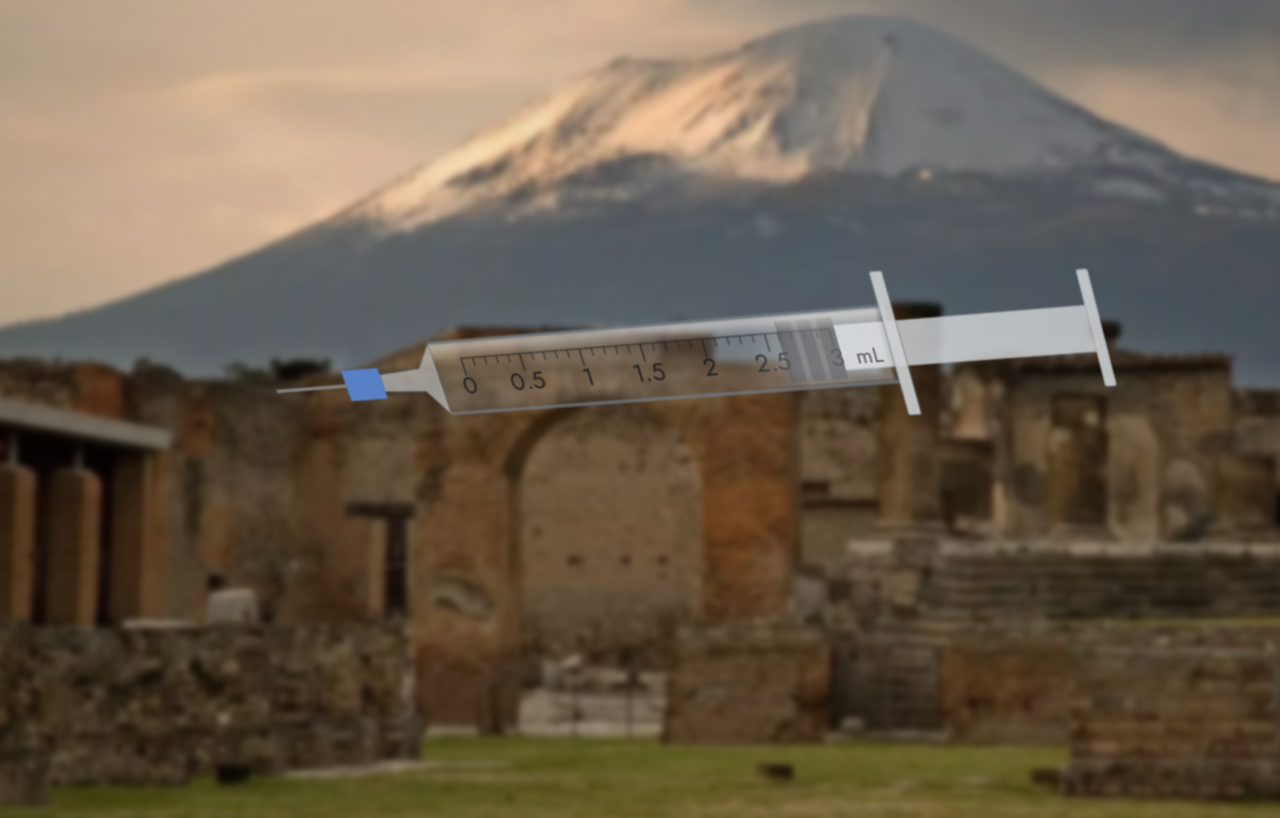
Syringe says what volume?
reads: 2.6 mL
